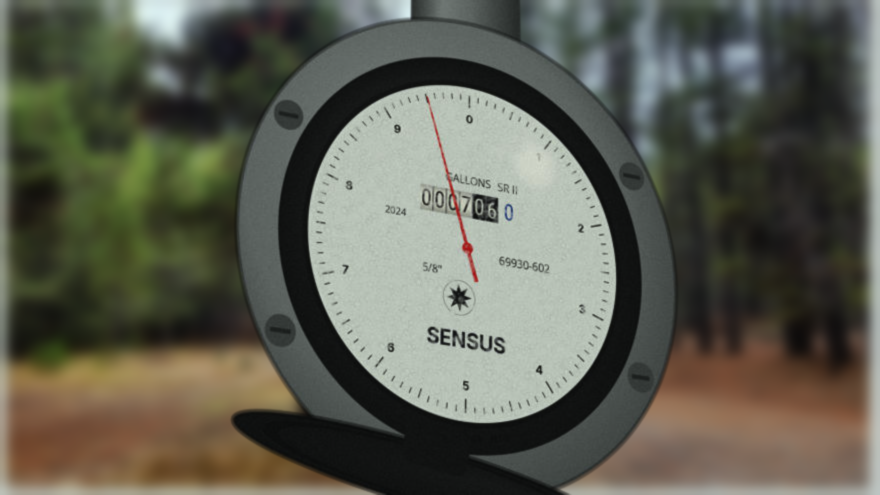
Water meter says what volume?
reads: 7059.5 gal
